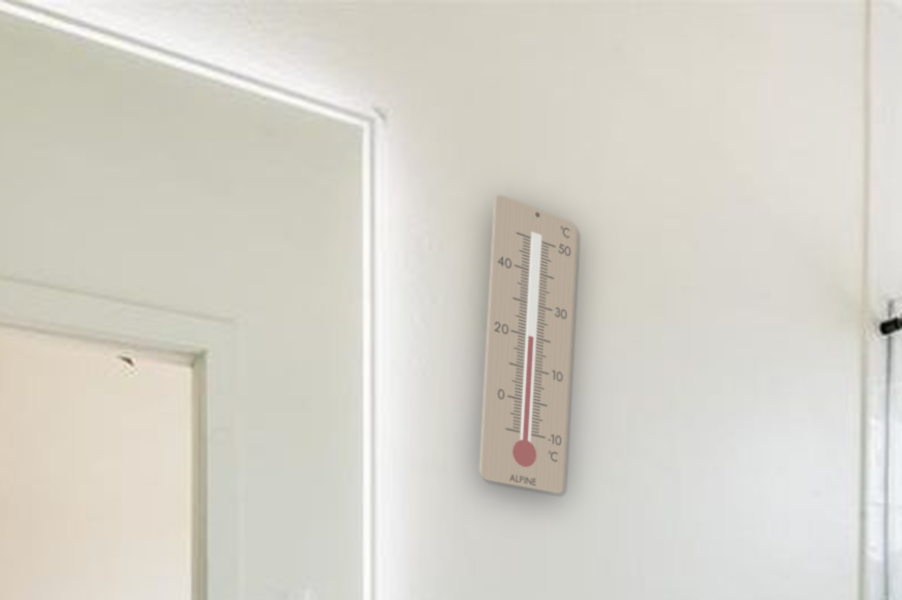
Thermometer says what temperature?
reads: 20 °C
